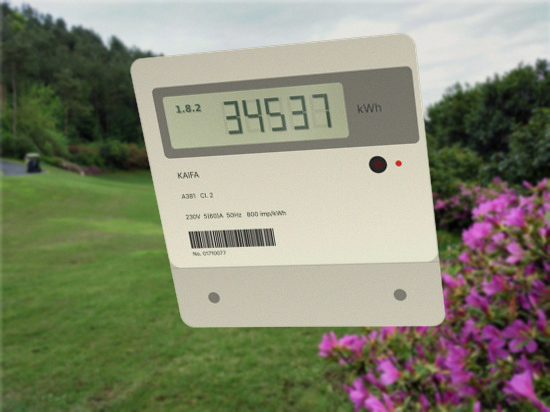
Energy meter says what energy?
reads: 34537 kWh
